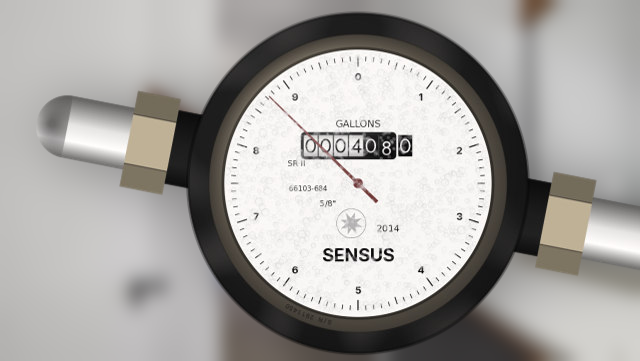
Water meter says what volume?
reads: 4078.7 gal
